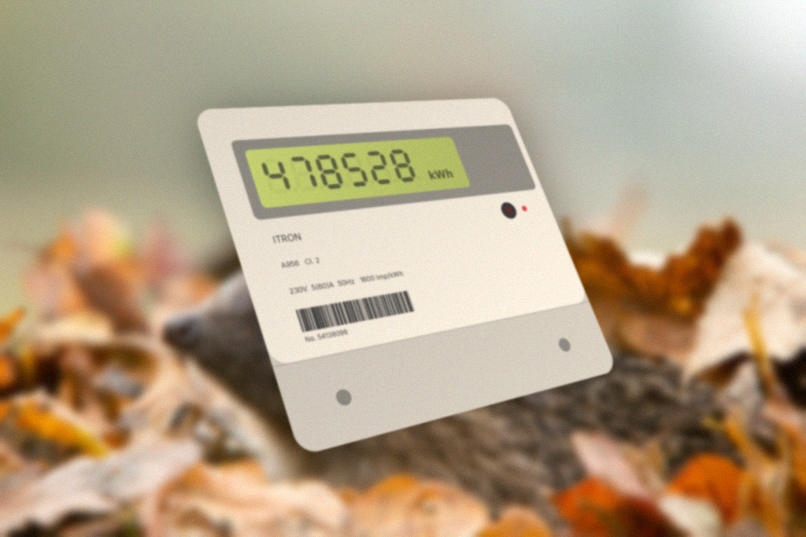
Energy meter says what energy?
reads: 478528 kWh
